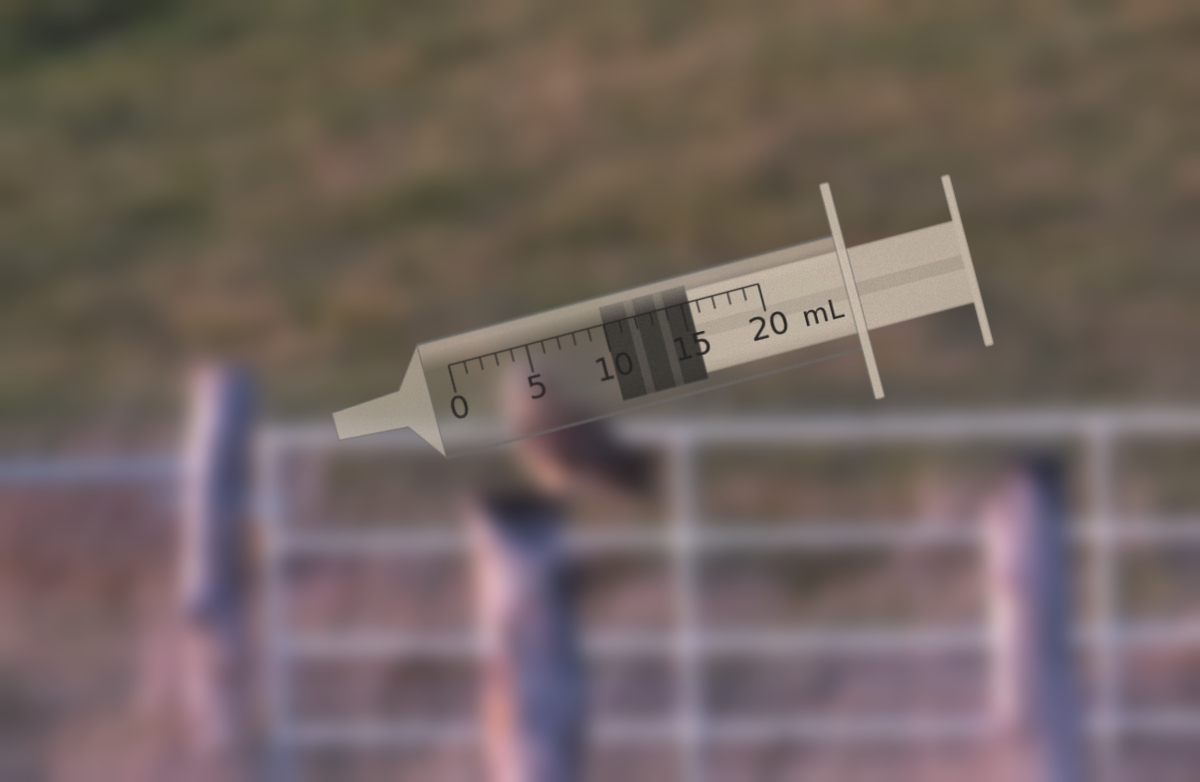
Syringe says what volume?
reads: 10 mL
